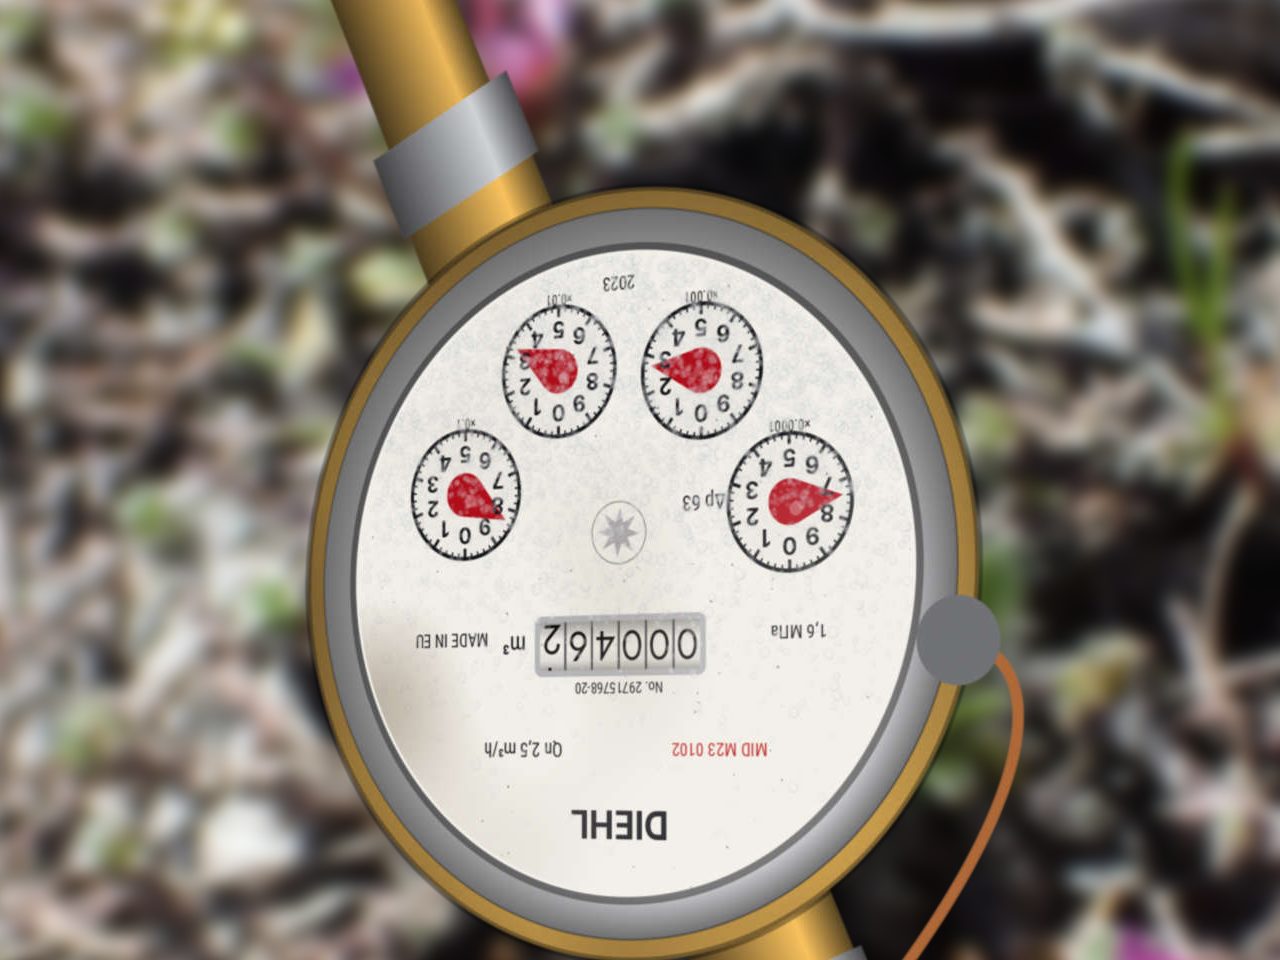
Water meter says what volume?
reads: 461.8327 m³
